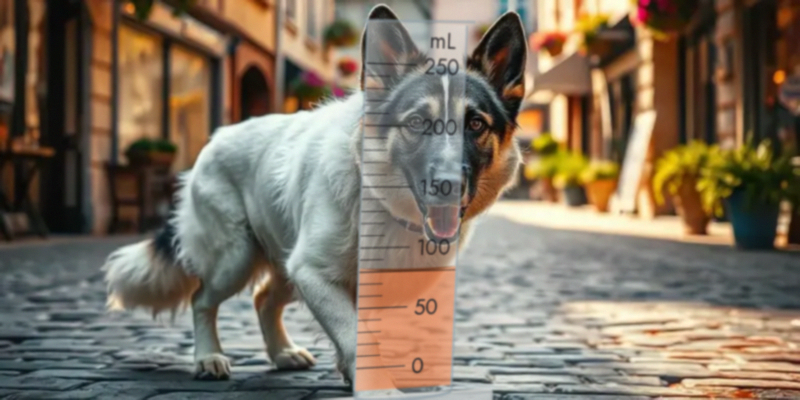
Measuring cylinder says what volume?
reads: 80 mL
